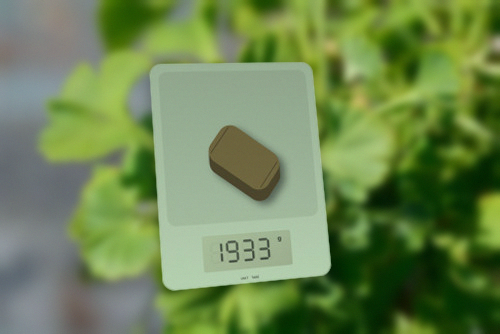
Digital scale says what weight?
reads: 1933 g
